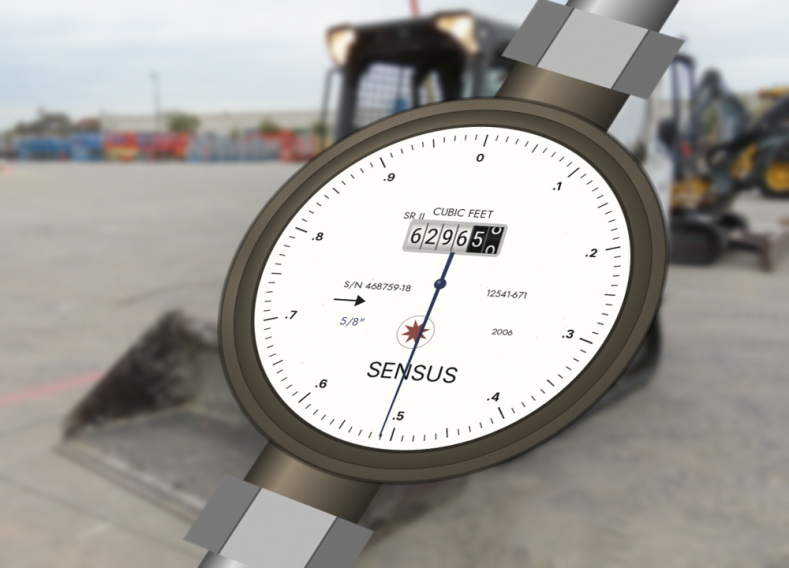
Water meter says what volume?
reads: 629658.51 ft³
